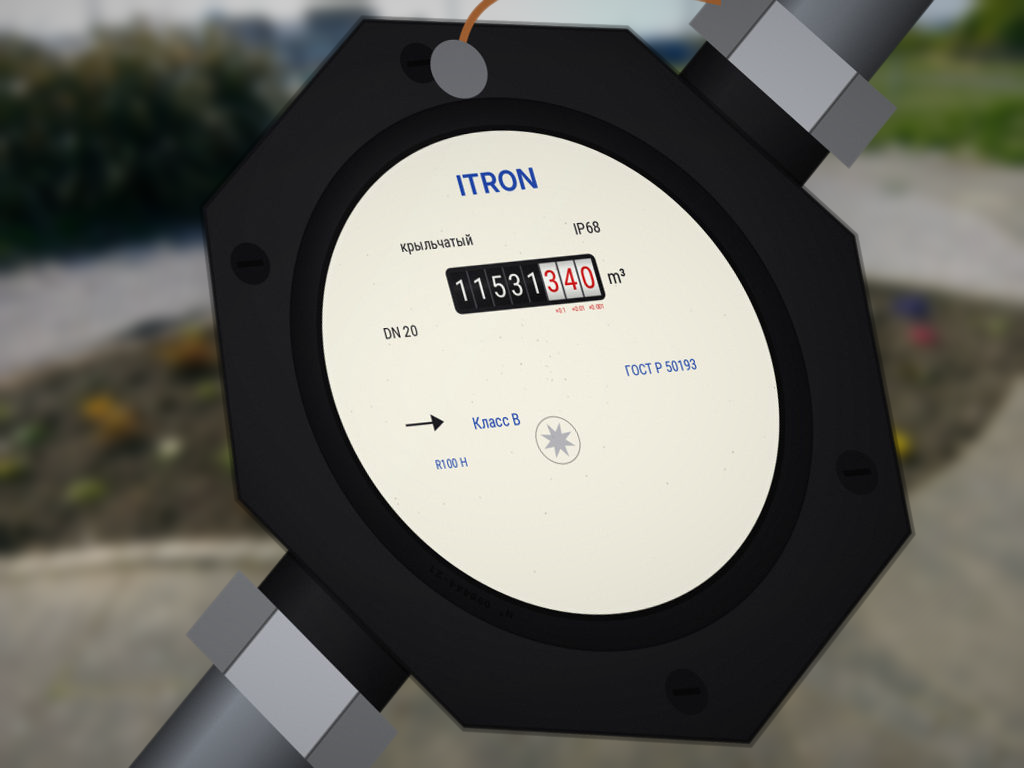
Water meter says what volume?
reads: 11531.340 m³
